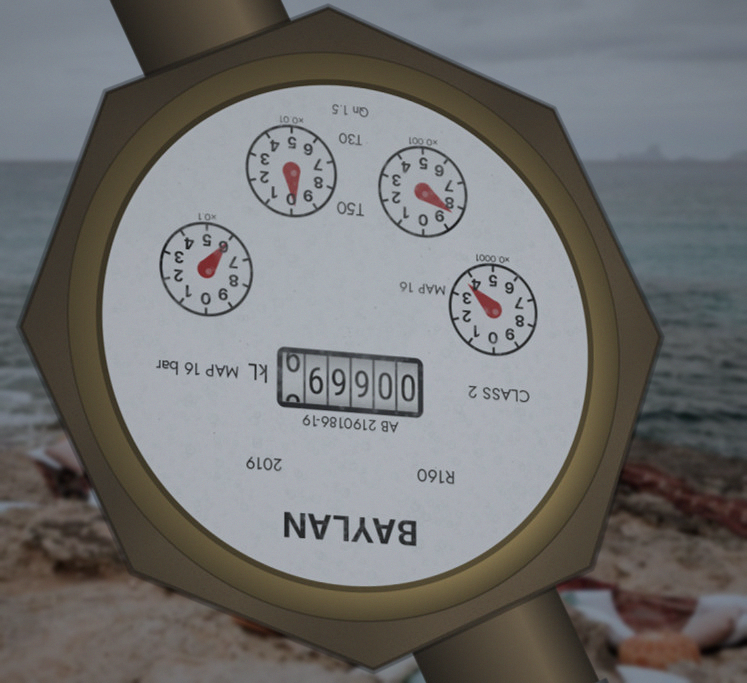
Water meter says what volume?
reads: 6698.5983 kL
